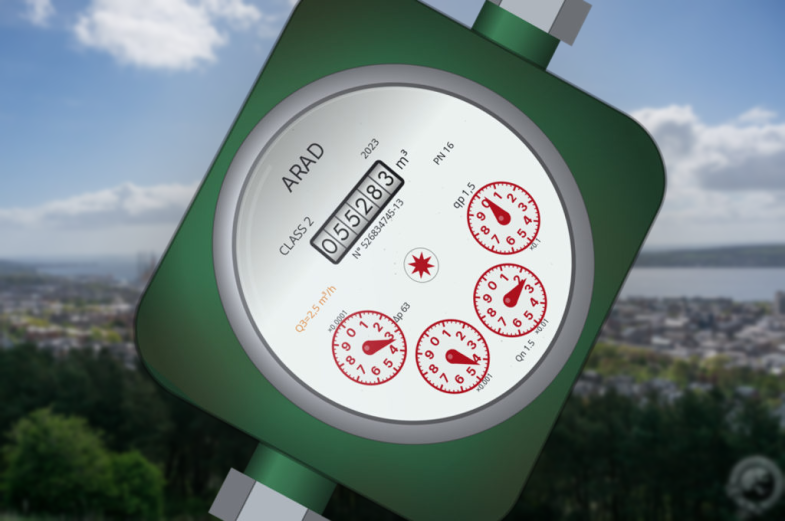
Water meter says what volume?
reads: 55283.0243 m³
